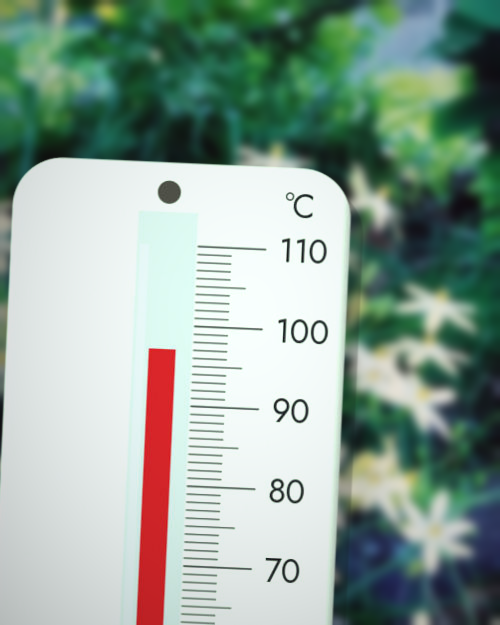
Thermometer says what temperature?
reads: 97 °C
